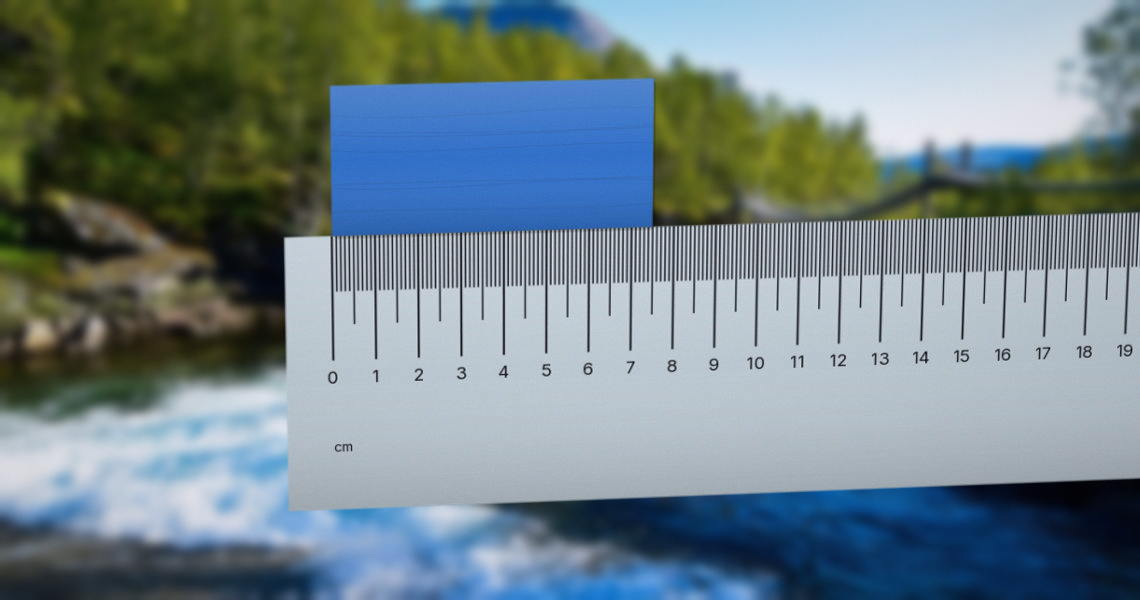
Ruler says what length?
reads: 7.5 cm
